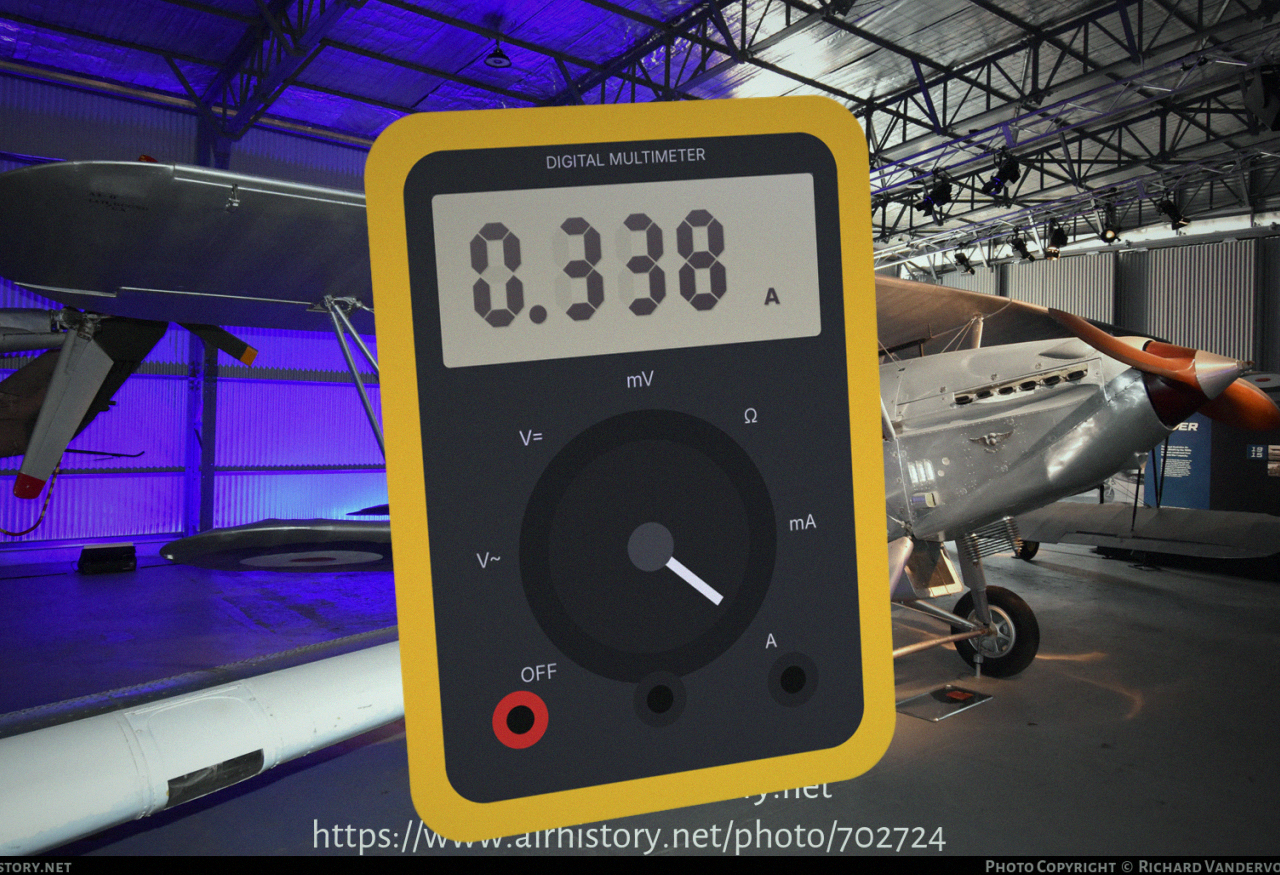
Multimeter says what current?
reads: 0.338 A
